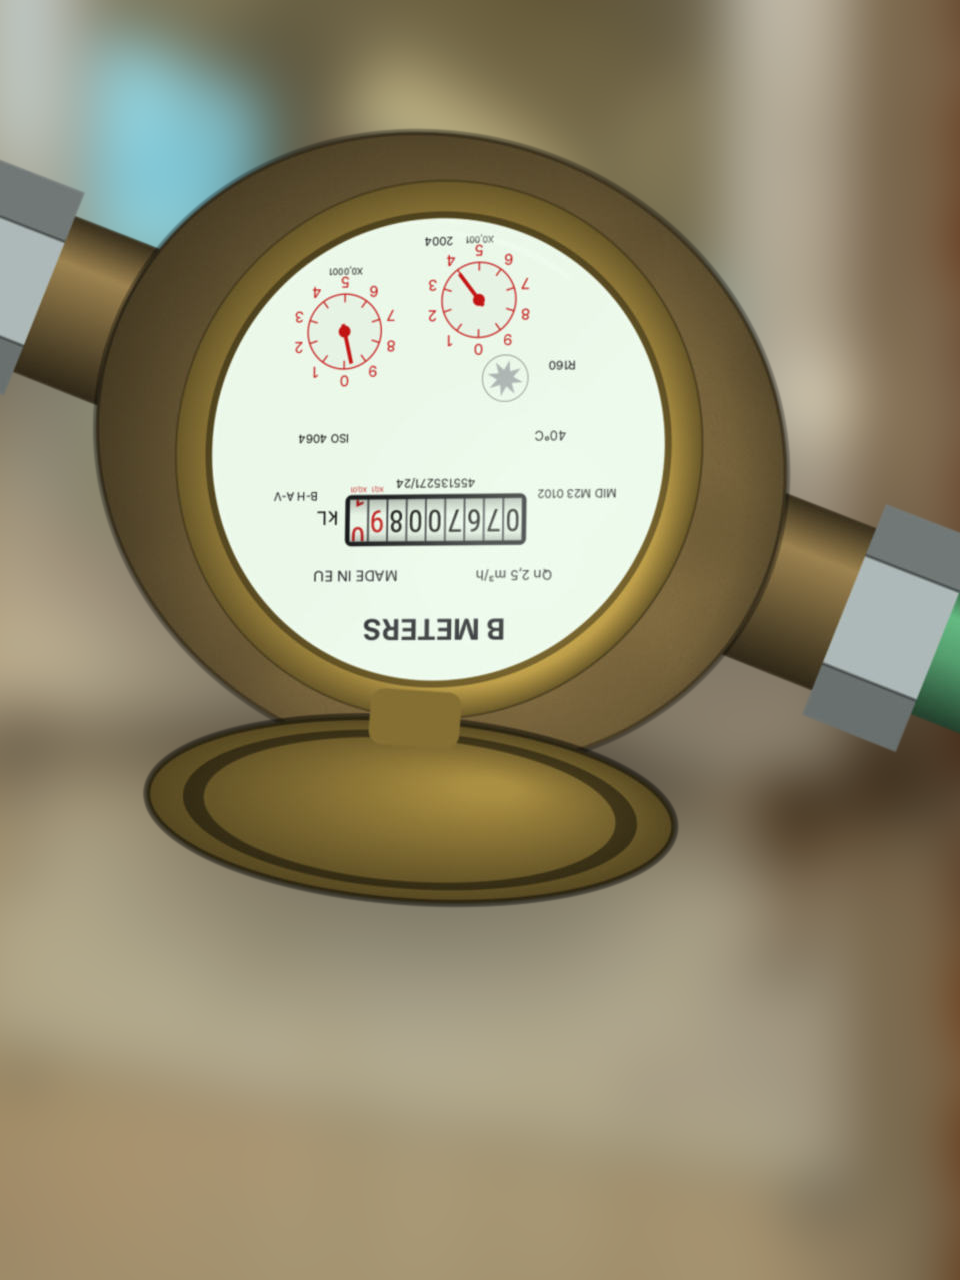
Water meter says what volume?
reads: 767008.9039 kL
